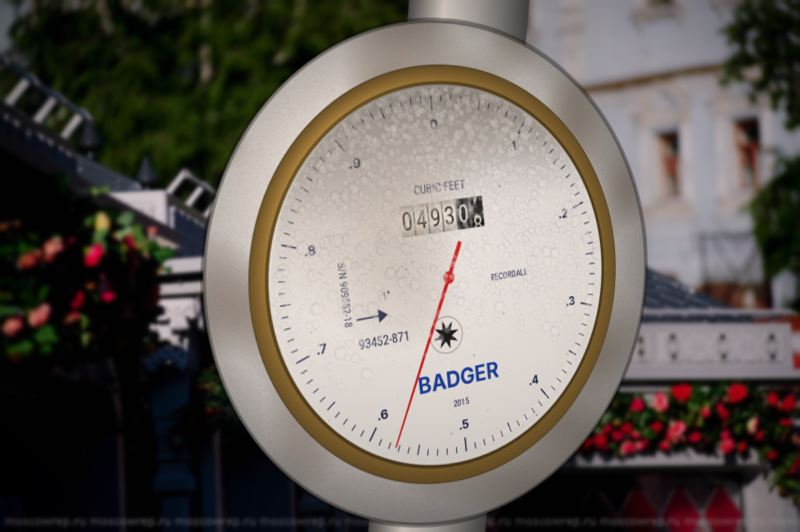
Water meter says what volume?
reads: 49307.57 ft³
